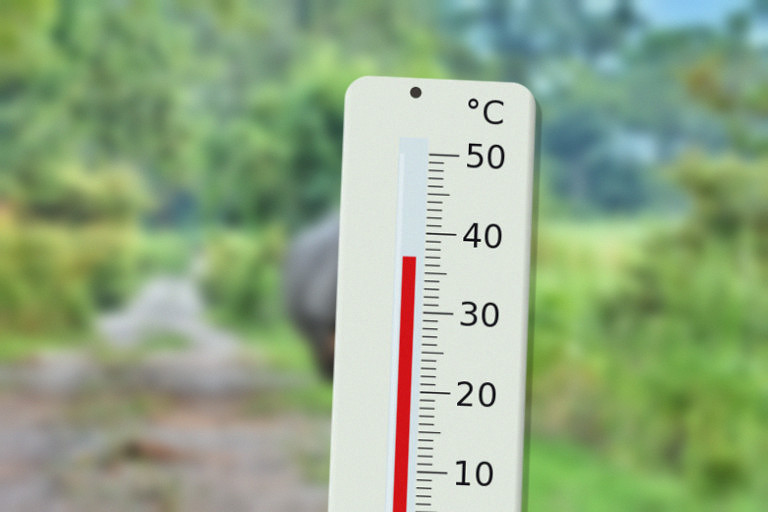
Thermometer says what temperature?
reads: 37 °C
